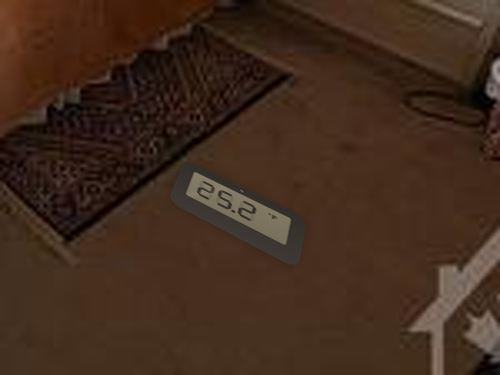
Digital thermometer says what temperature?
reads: 25.2 °F
